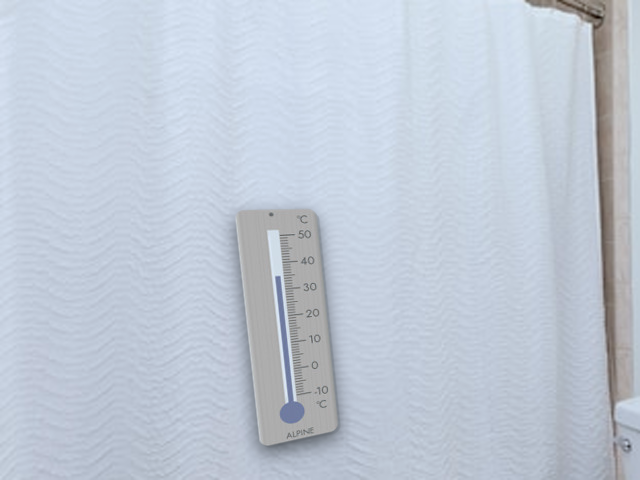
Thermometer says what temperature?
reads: 35 °C
